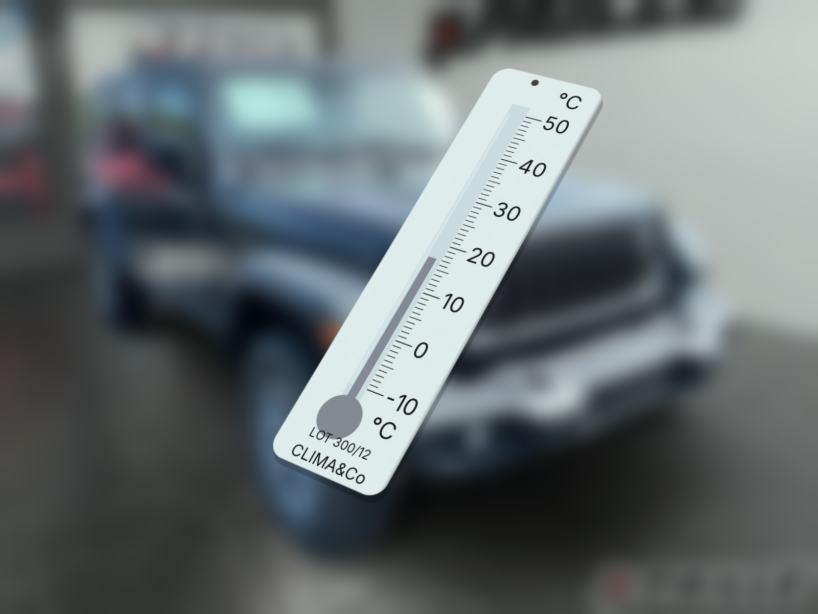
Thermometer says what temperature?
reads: 17 °C
